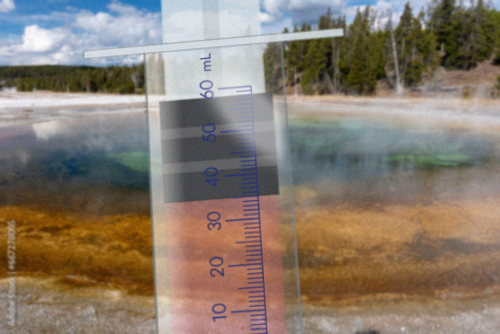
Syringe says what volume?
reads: 35 mL
